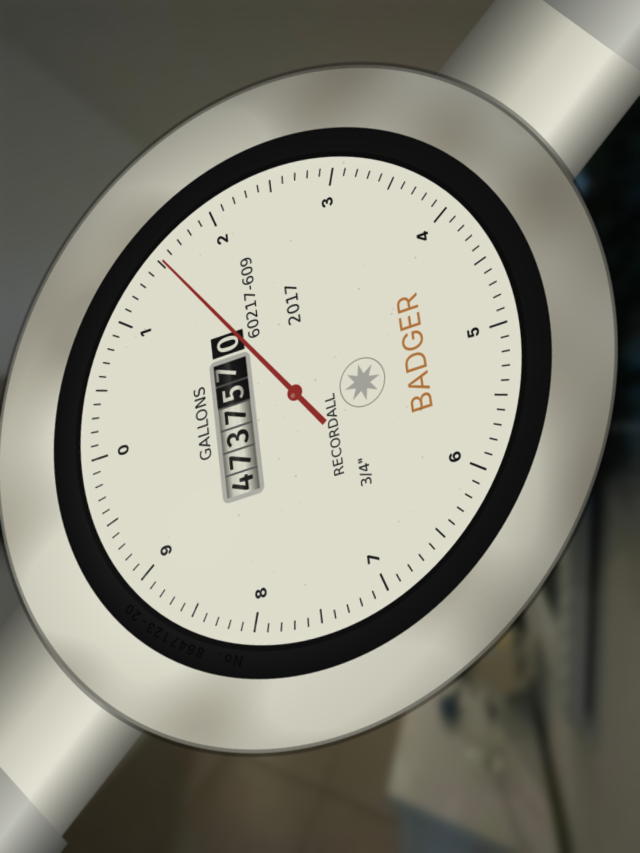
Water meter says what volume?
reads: 4737571.5 gal
